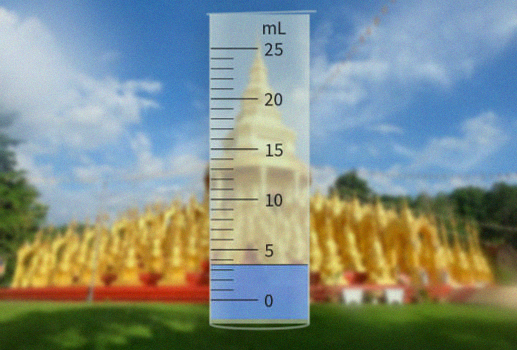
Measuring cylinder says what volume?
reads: 3.5 mL
